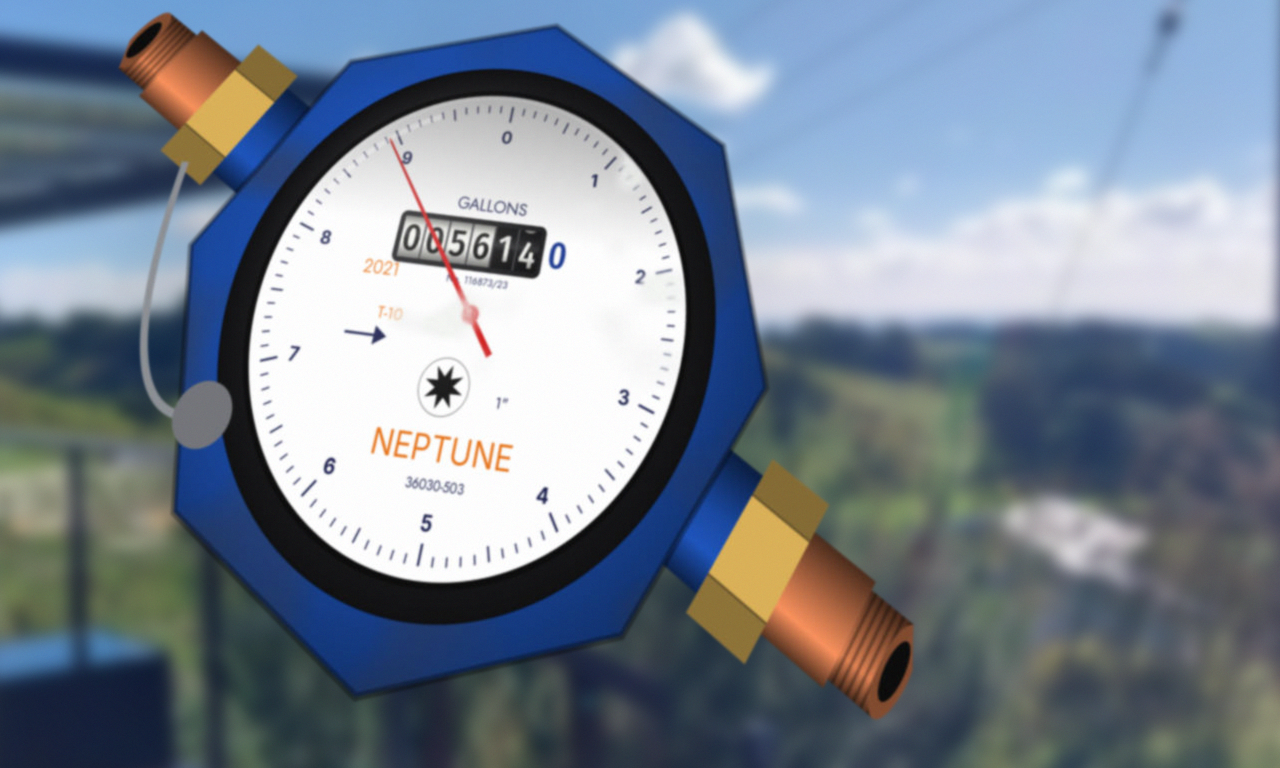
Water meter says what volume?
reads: 56138.9 gal
